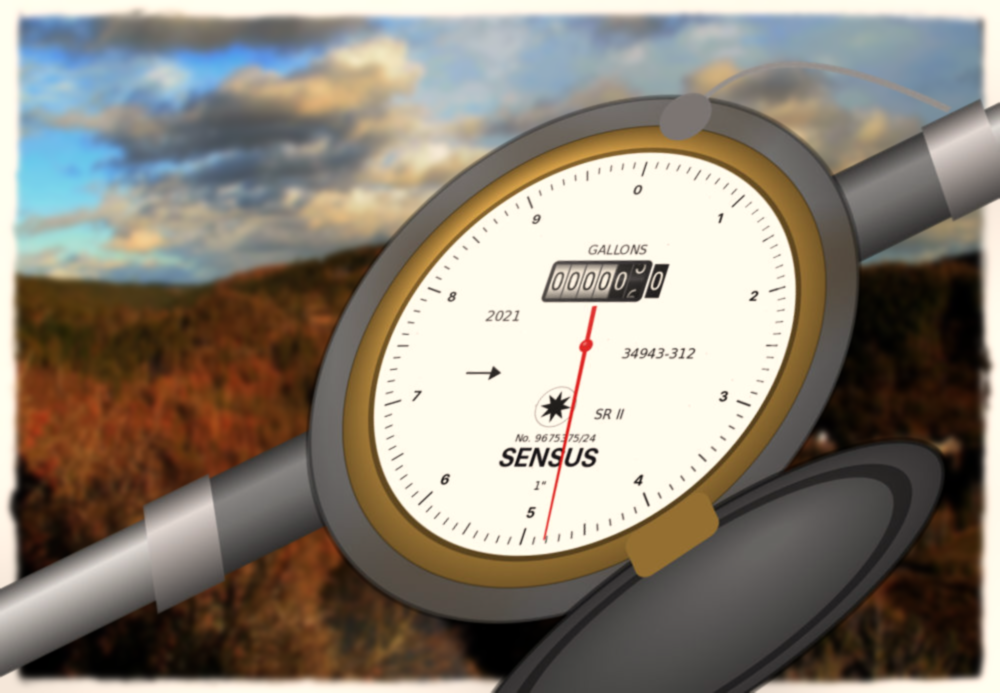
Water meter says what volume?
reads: 54.8 gal
